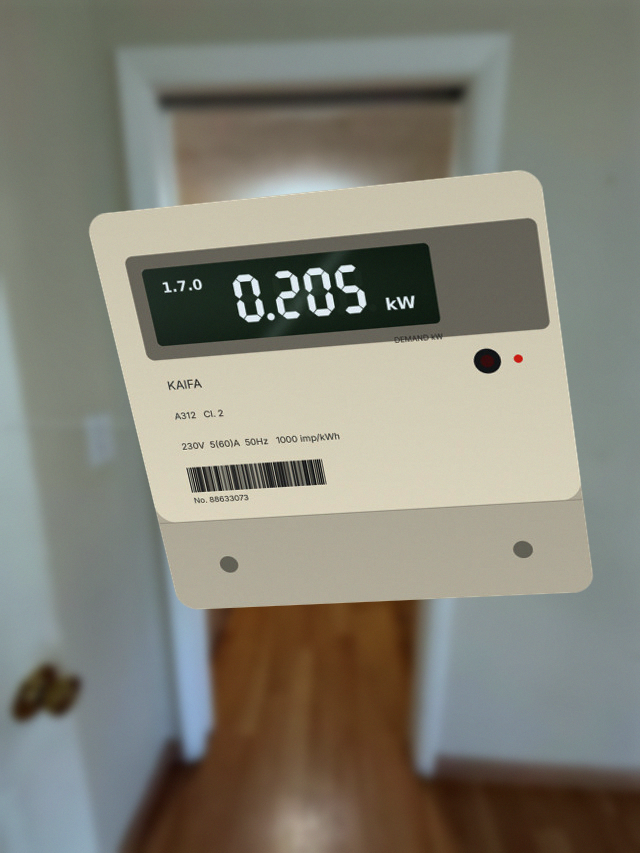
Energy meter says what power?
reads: 0.205 kW
